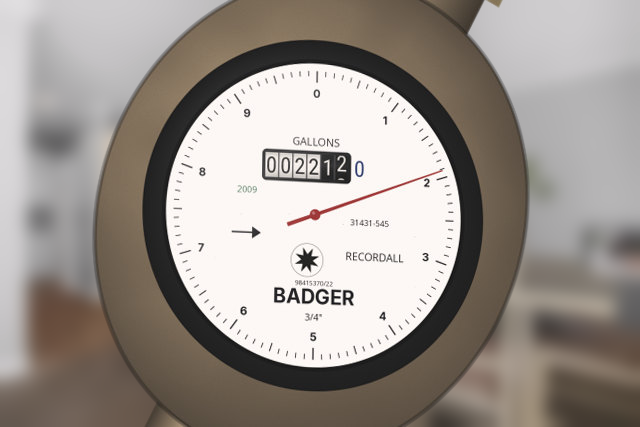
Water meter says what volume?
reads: 22121.9 gal
